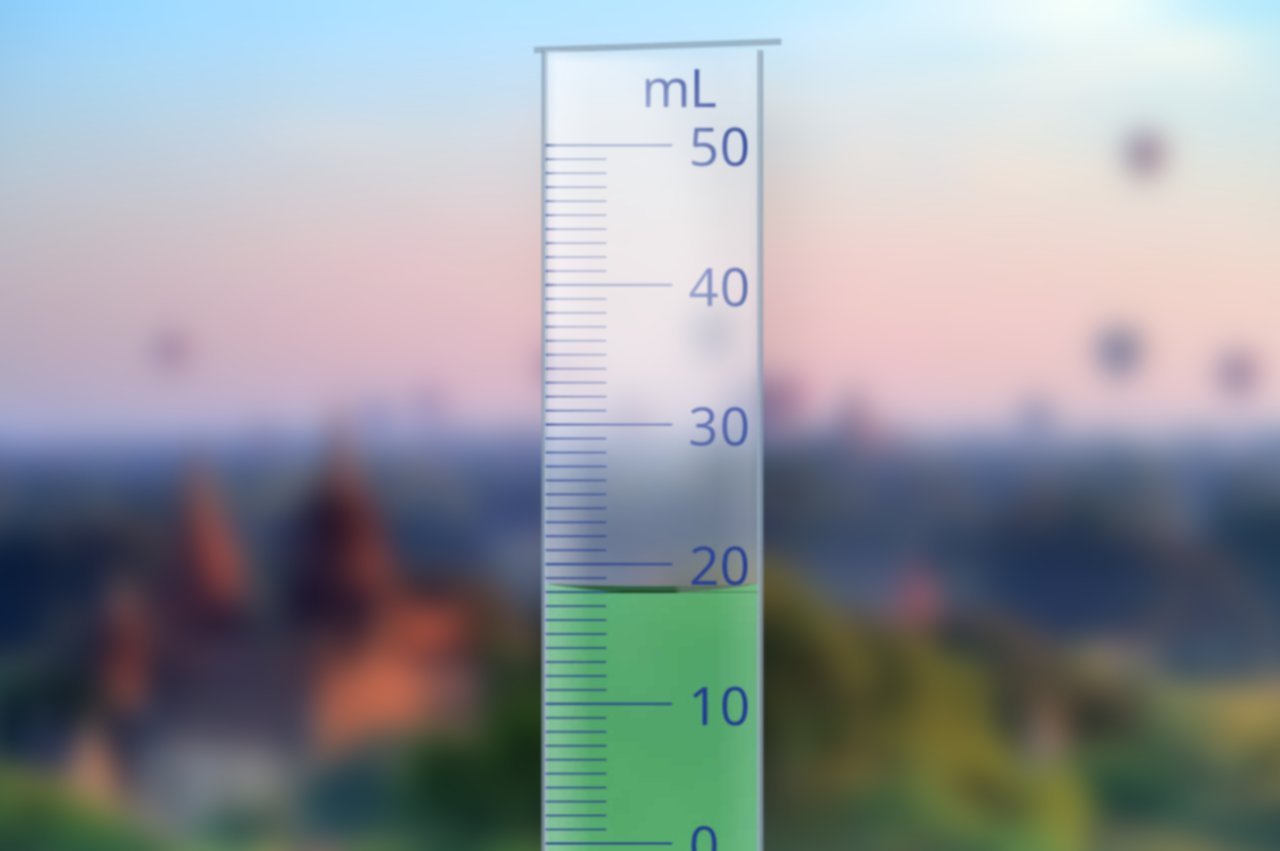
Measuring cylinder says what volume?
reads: 18 mL
